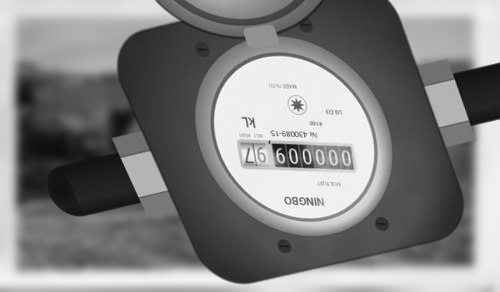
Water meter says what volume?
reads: 9.97 kL
